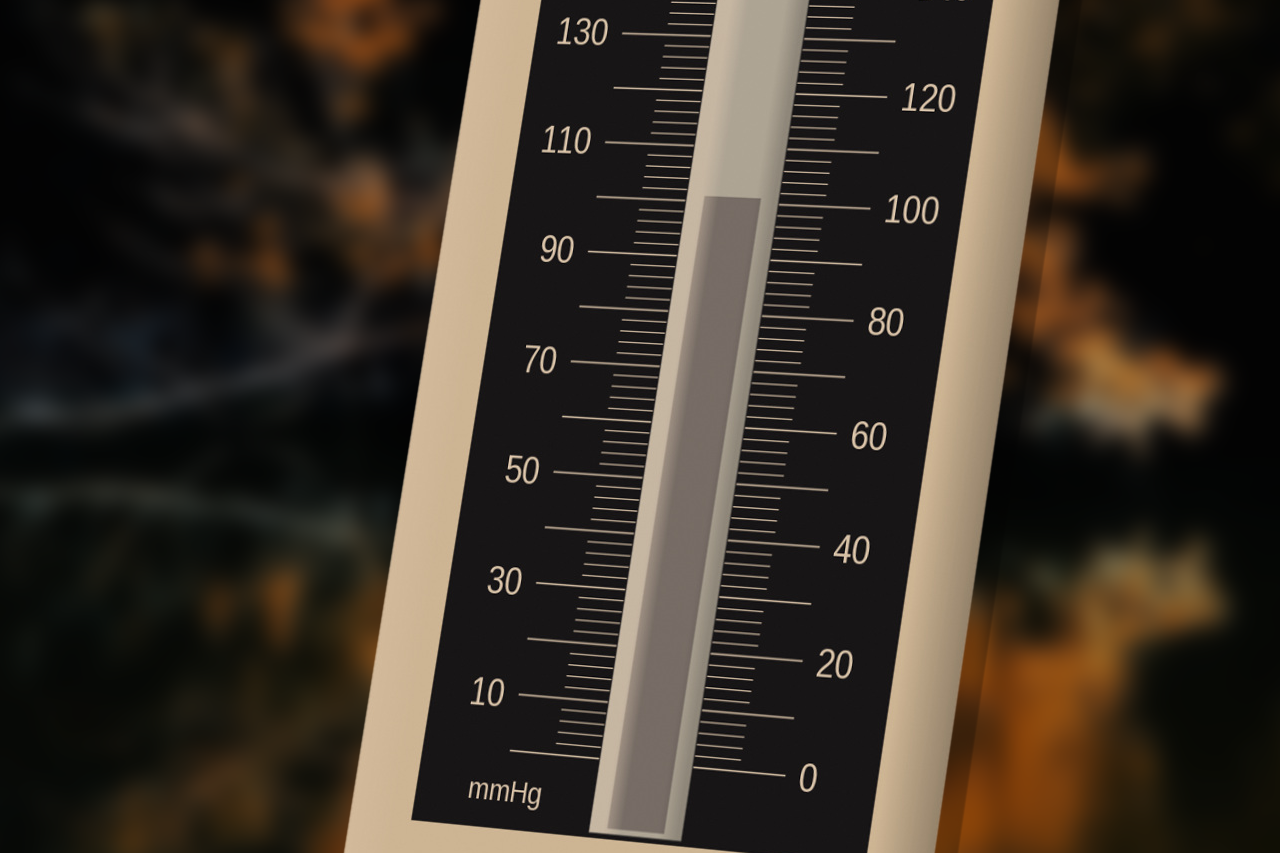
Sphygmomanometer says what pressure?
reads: 101 mmHg
